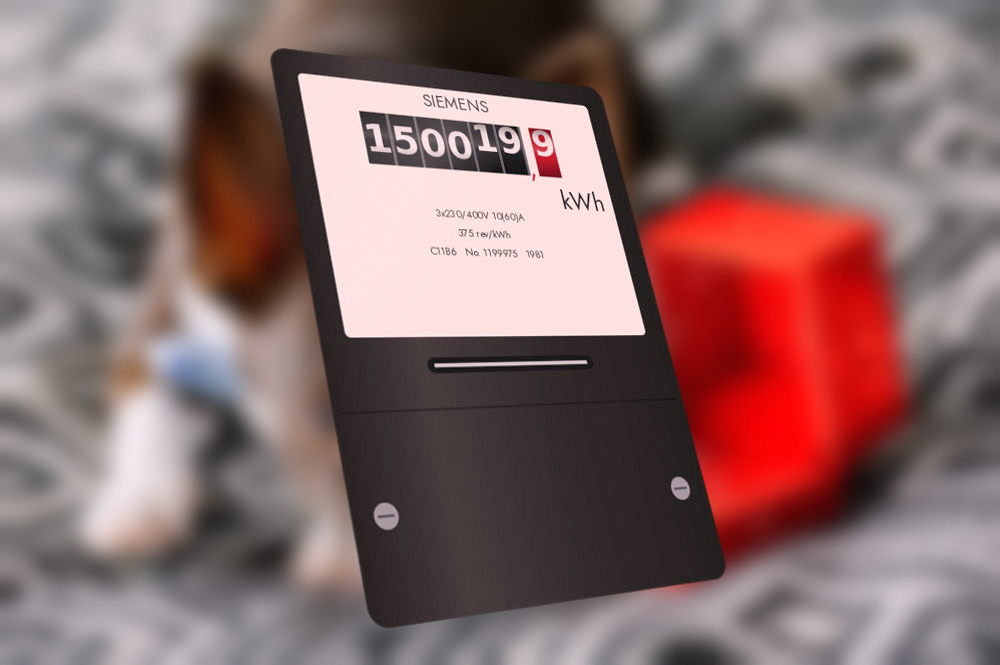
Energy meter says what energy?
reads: 150019.9 kWh
